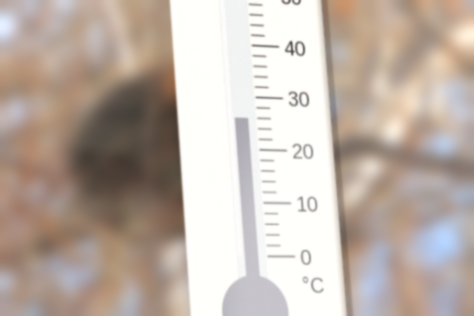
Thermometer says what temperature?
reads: 26 °C
